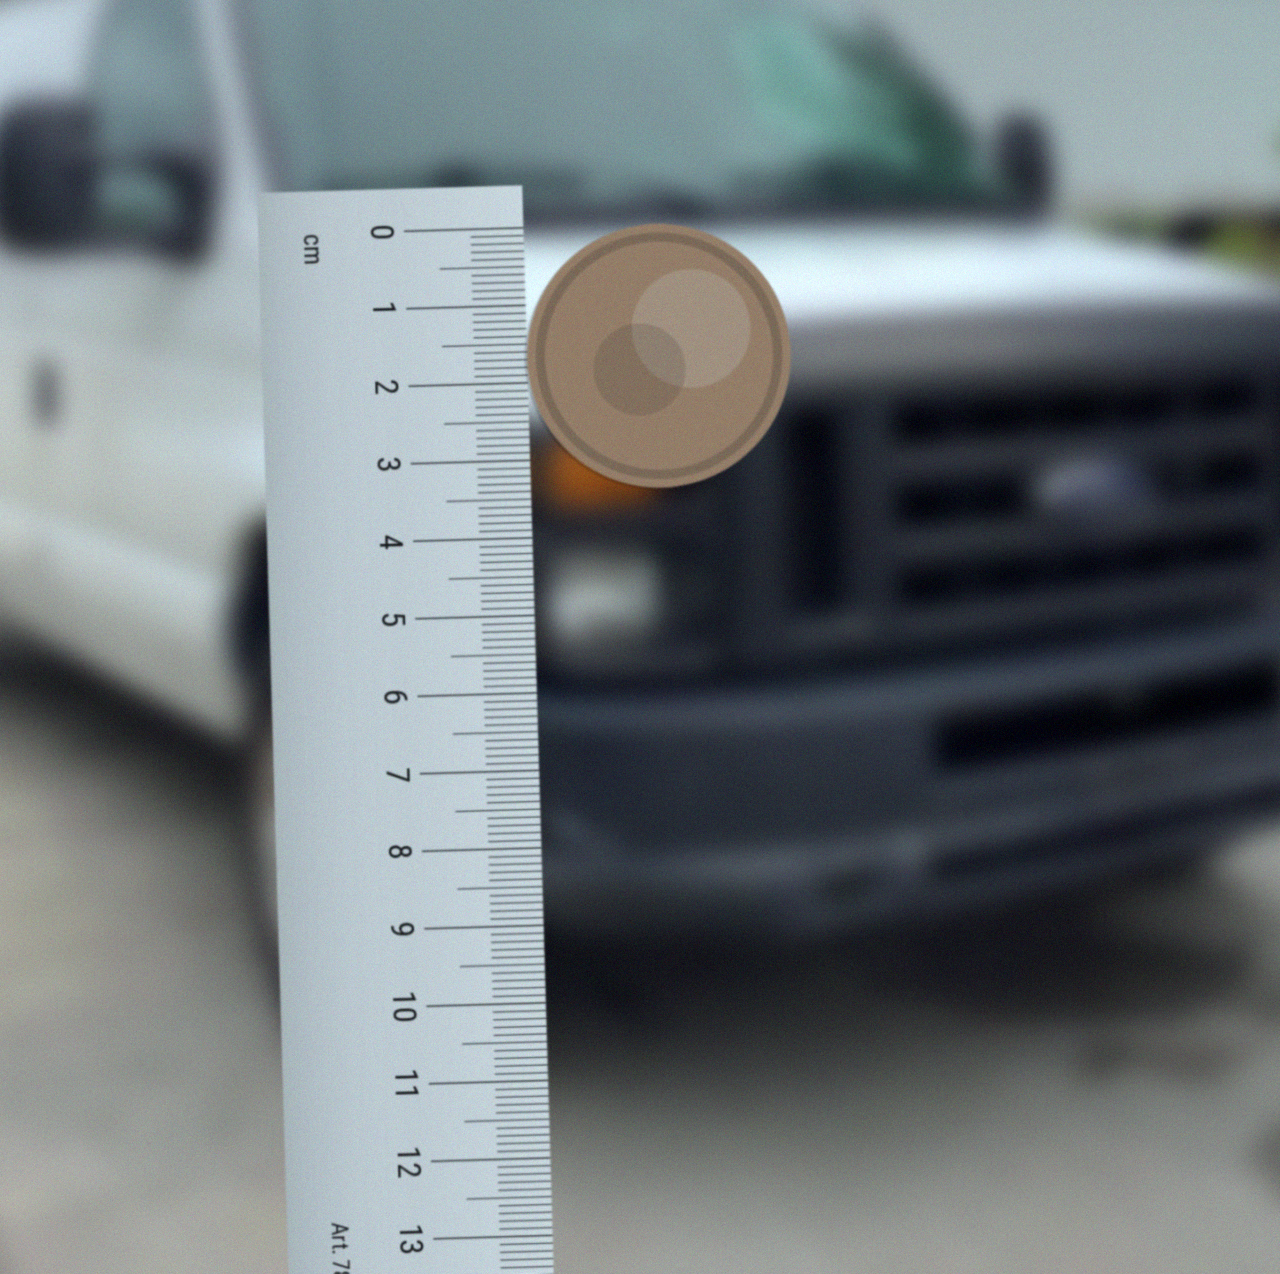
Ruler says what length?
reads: 3.4 cm
